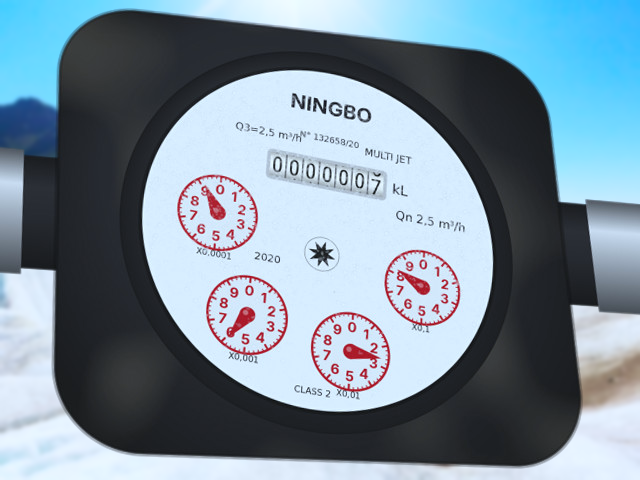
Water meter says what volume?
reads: 6.8259 kL
